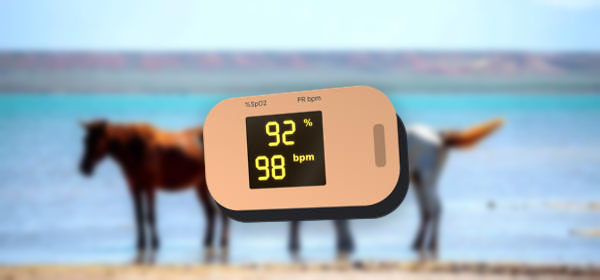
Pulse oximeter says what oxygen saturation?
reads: 92 %
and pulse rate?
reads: 98 bpm
